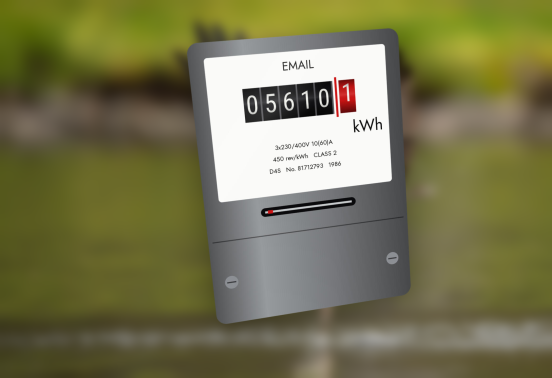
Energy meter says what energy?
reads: 5610.1 kWh
